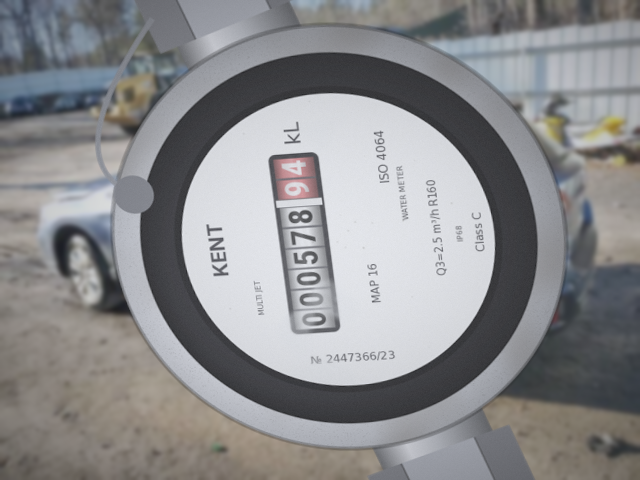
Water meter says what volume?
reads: 578.94 kL
